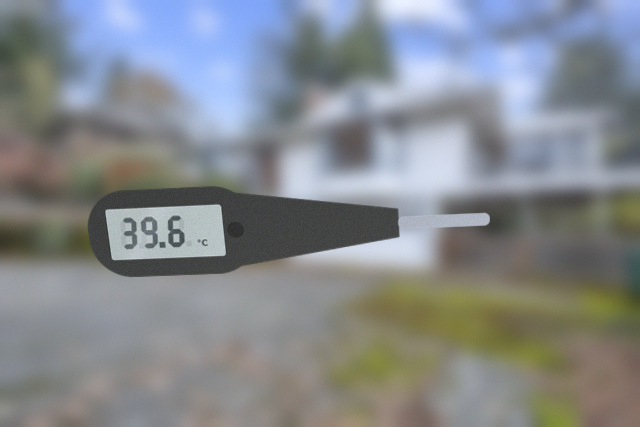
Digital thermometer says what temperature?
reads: 39.6 °C
